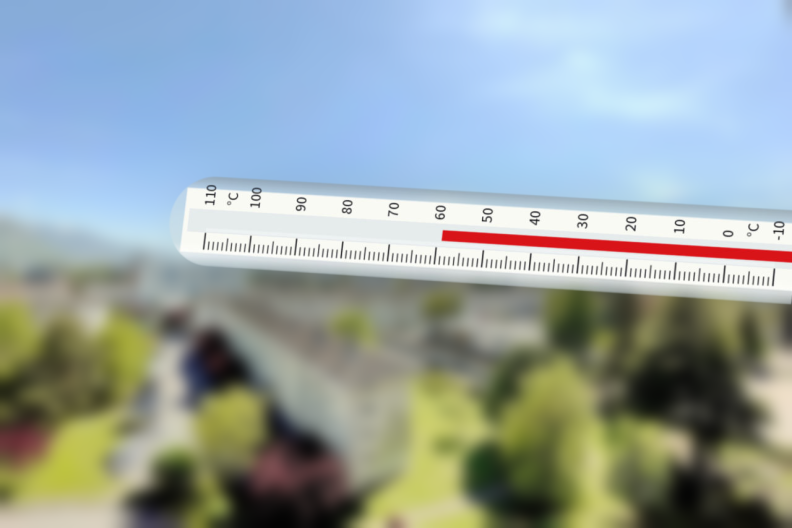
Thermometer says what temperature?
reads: 59 °C
